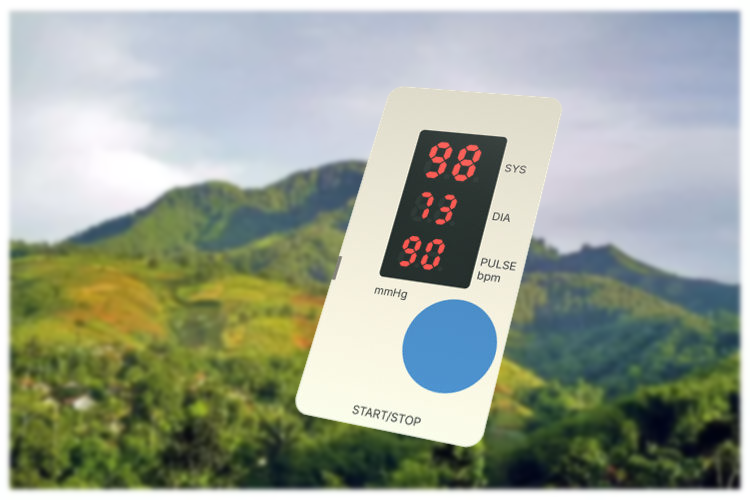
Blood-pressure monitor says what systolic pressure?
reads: 98 mmHg
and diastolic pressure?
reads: 73 mmHg
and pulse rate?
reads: 90 bpm
